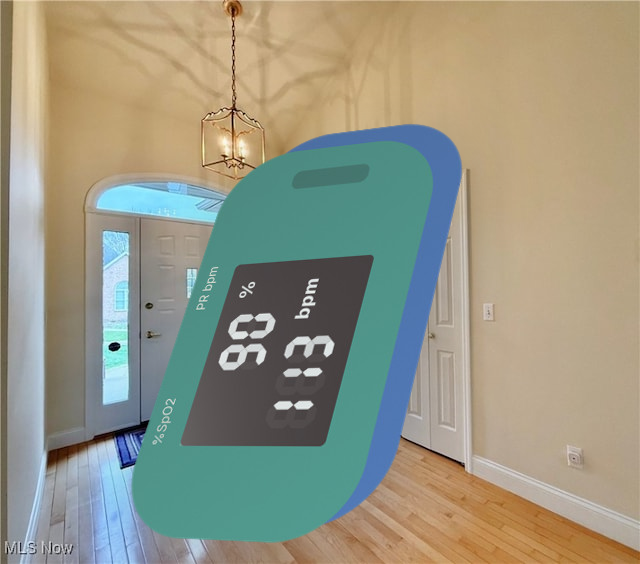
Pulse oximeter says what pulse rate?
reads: 113 bpm
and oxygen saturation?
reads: 90 %
